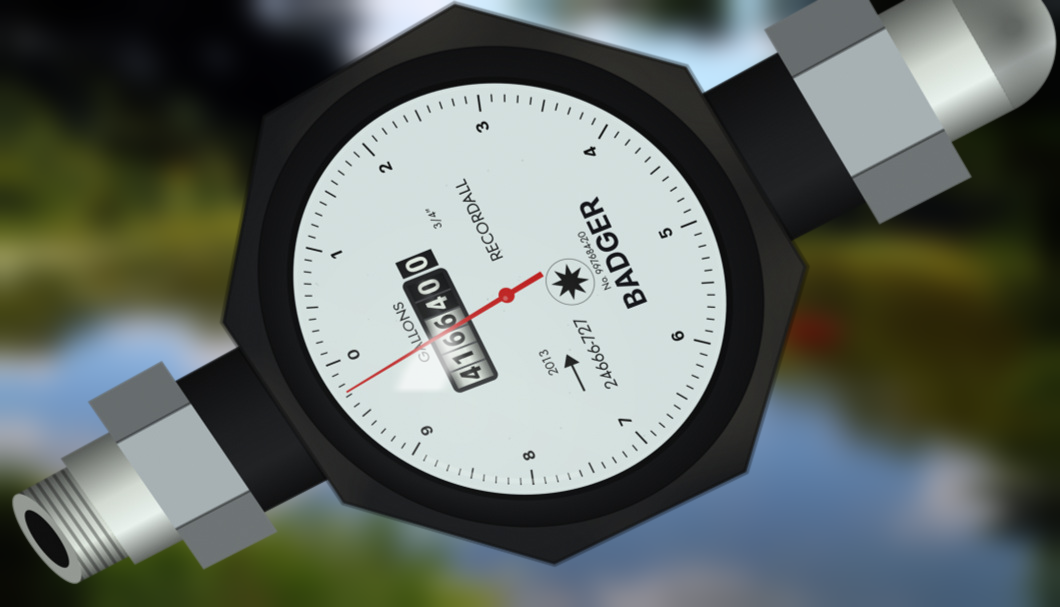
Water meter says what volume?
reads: 4166399.7 gal
